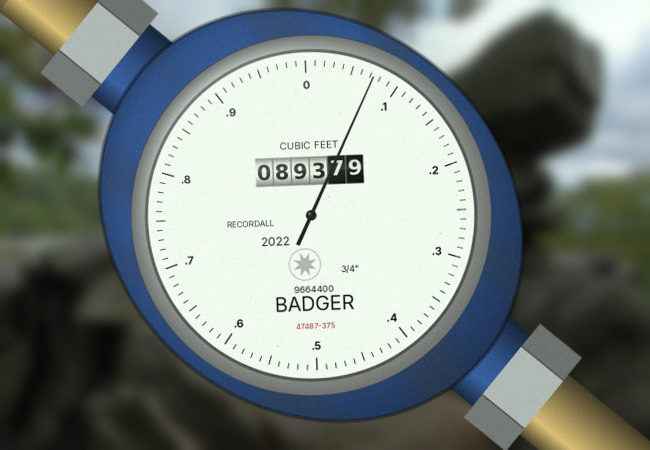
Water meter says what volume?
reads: 89379.07 ft³
